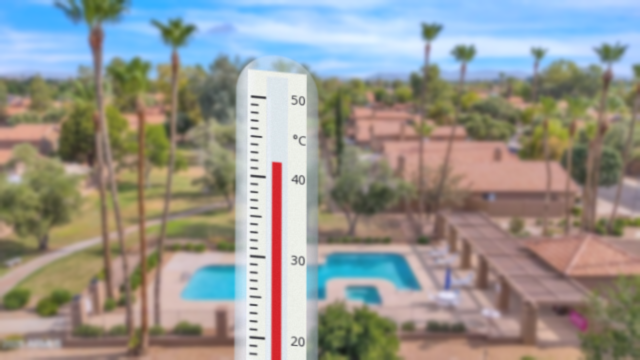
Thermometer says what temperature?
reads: 42 °C
